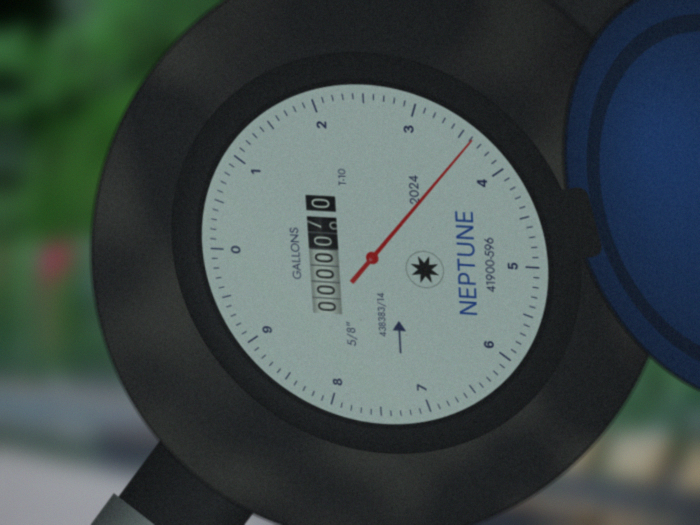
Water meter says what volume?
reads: 73.6 gal
